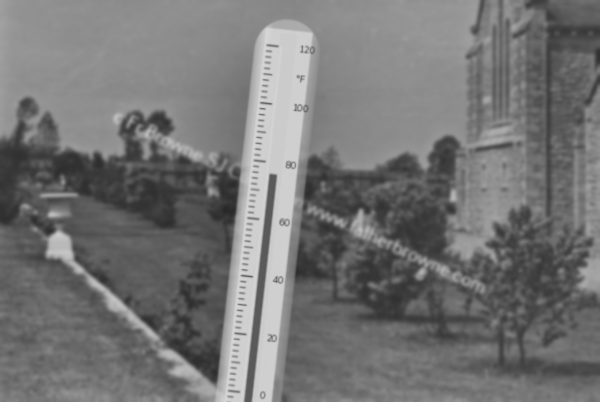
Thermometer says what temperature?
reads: 76 °F
